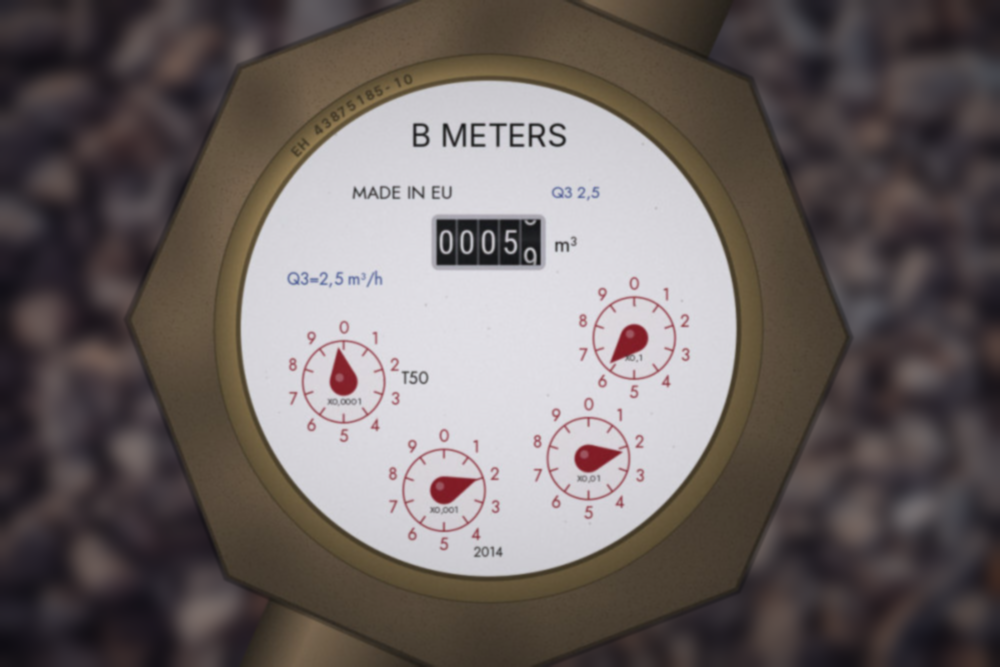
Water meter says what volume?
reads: 58.6219 m³
